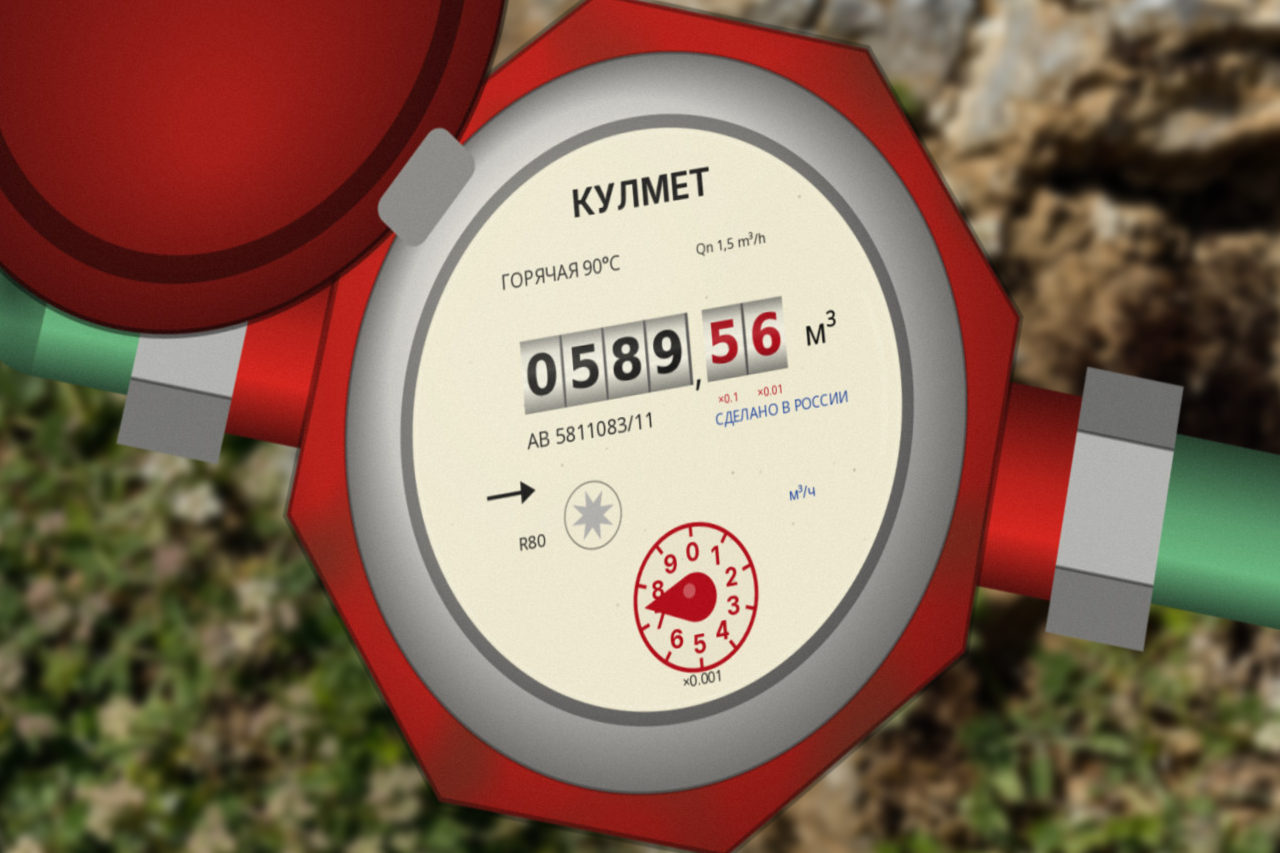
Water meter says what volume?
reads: 589.567 m³
